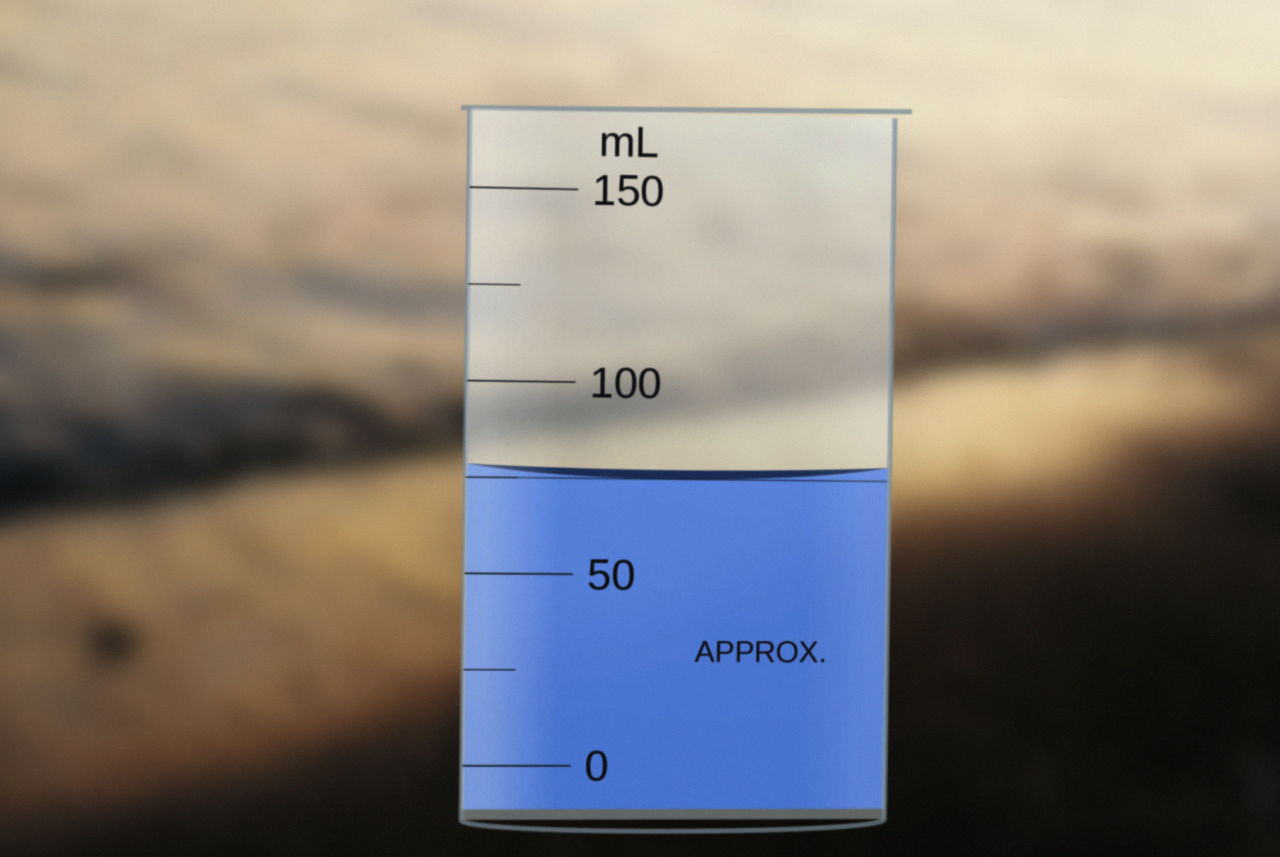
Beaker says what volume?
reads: 75 mL
